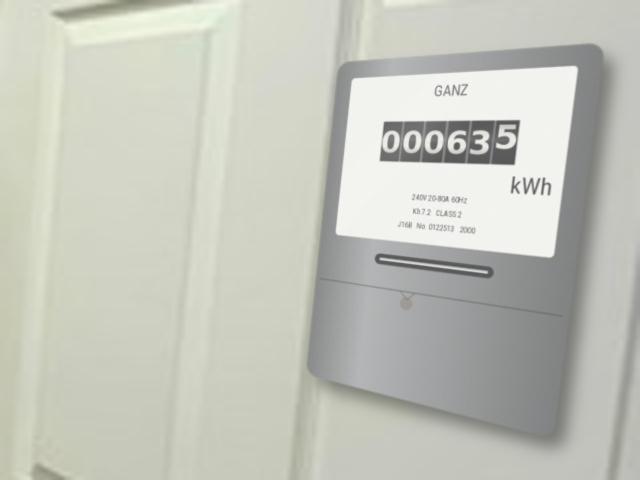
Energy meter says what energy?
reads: 635 kWh
